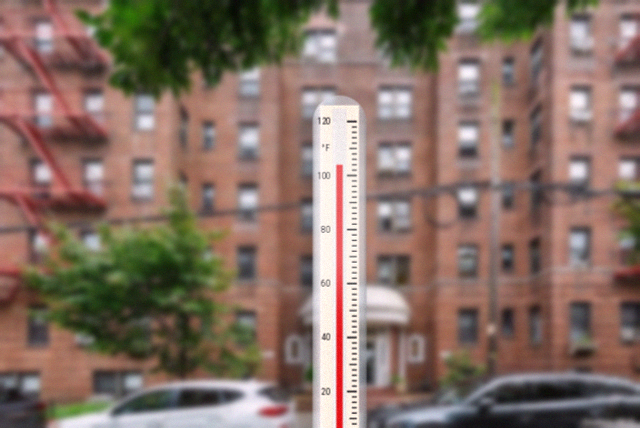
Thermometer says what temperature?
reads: 104 °F
